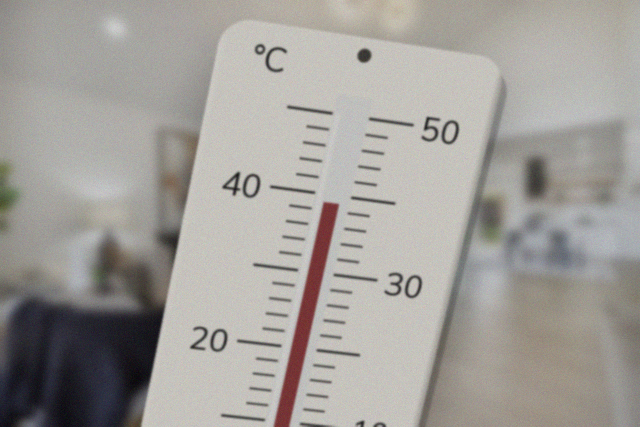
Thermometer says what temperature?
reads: 39 °C
